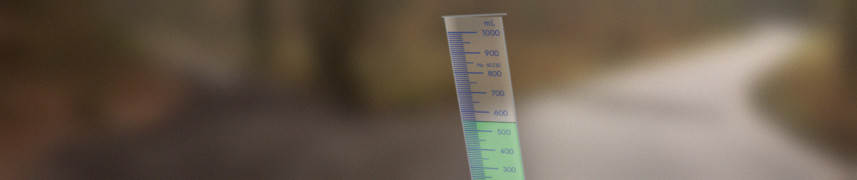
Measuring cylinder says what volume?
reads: 550 mL
